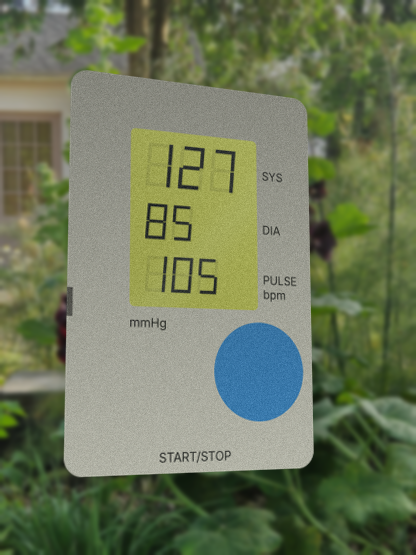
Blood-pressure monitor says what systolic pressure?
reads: 127 mmHg
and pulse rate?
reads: 105 bpm
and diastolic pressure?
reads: 85 mmHg
